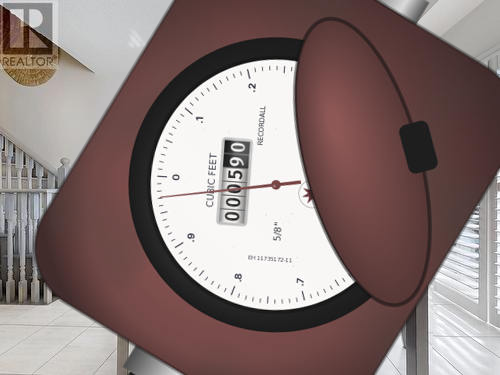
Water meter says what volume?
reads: 589.97 ft³
